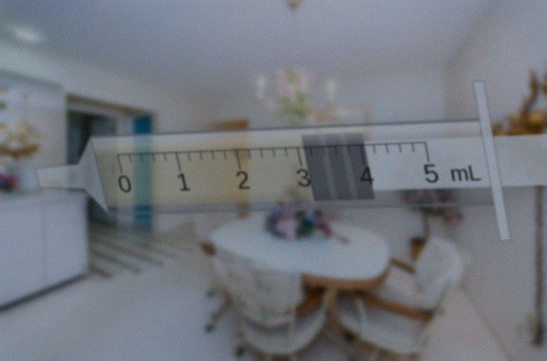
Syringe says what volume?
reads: 3.1 mL
